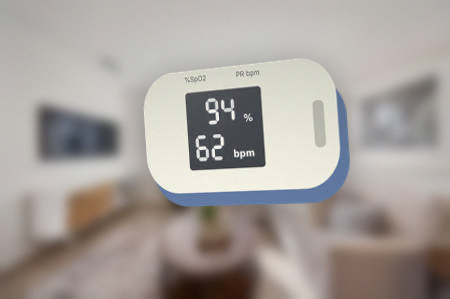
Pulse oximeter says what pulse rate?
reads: 62 bpm
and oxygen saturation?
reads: 94 %
